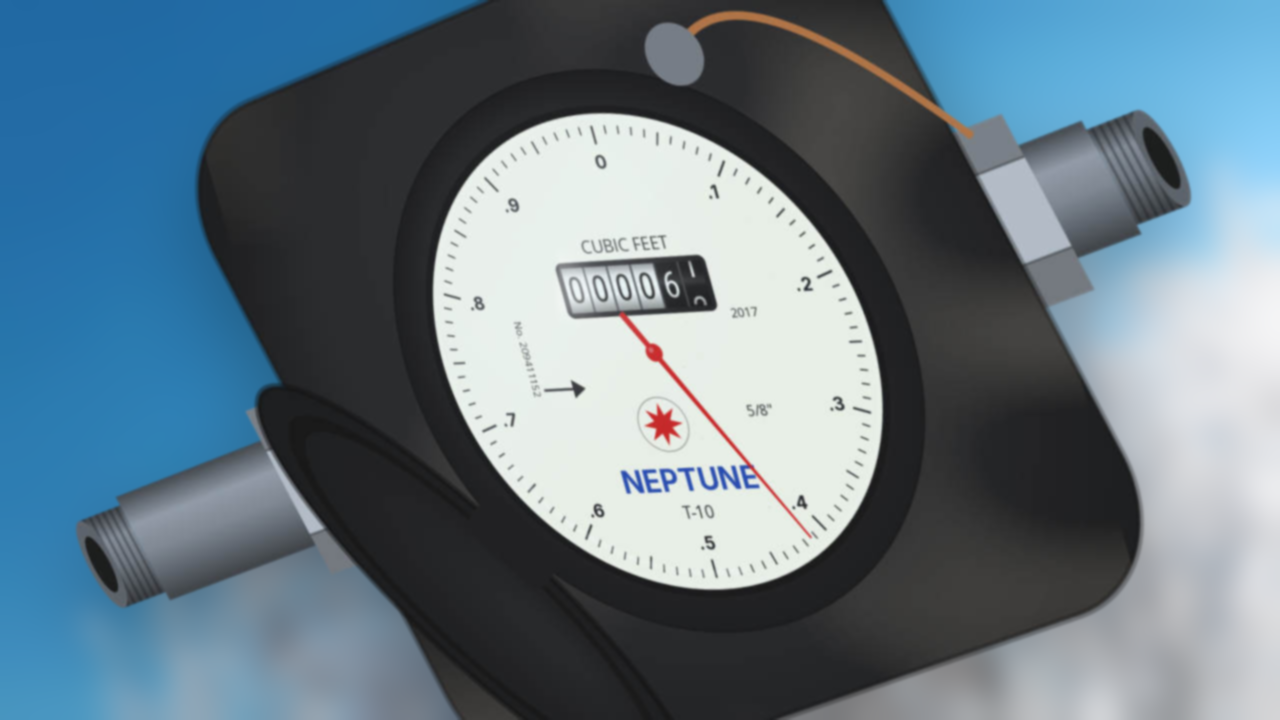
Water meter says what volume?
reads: 61.41 ft³
